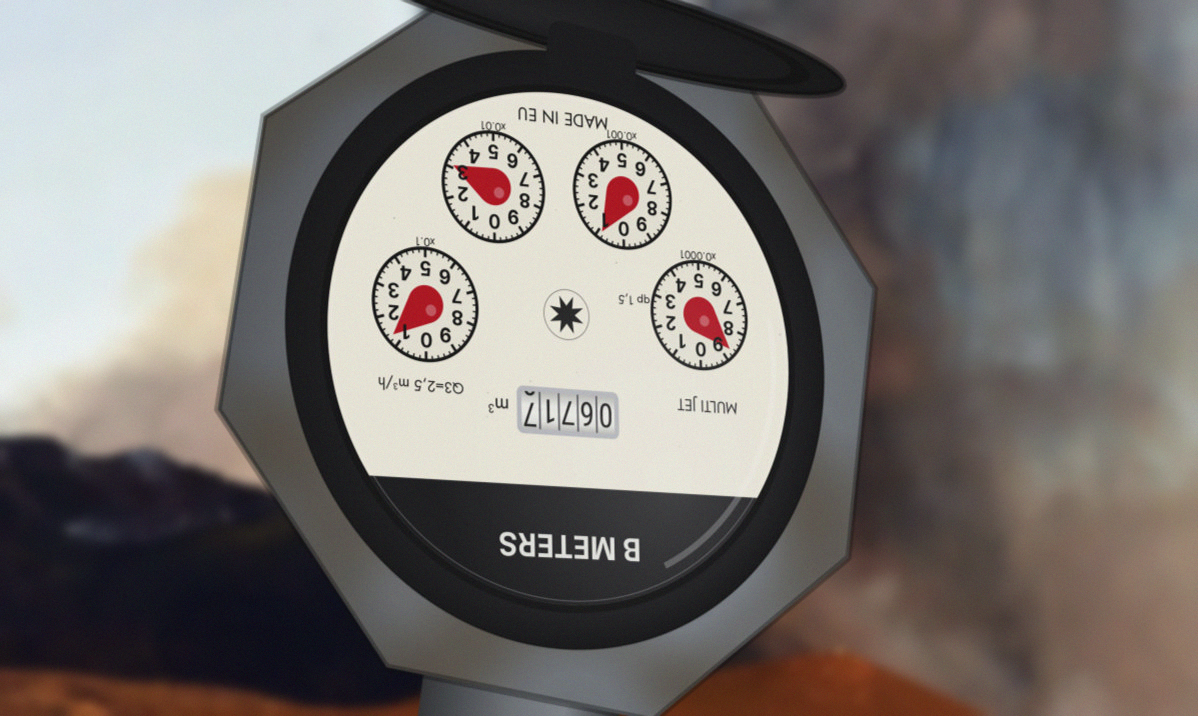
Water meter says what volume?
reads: 6717.1308 m³
